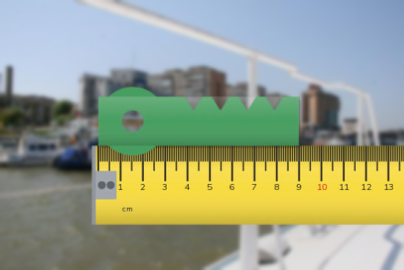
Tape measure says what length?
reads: 9 cm
